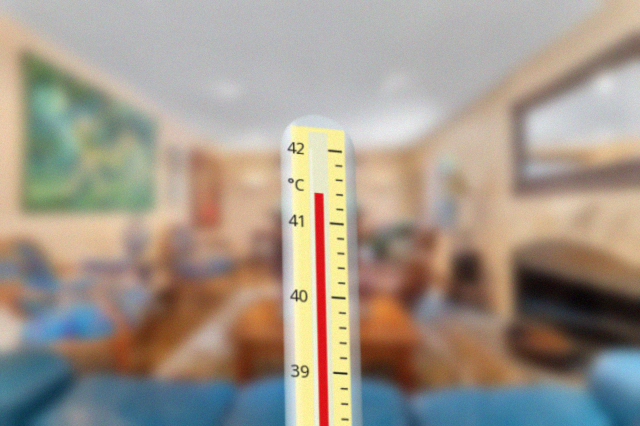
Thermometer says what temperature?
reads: 41.4 °C
